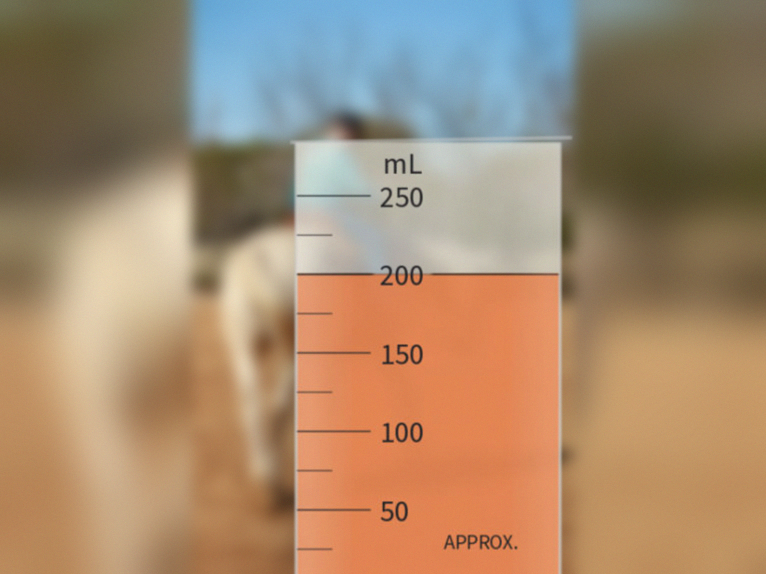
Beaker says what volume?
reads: 200 mL
